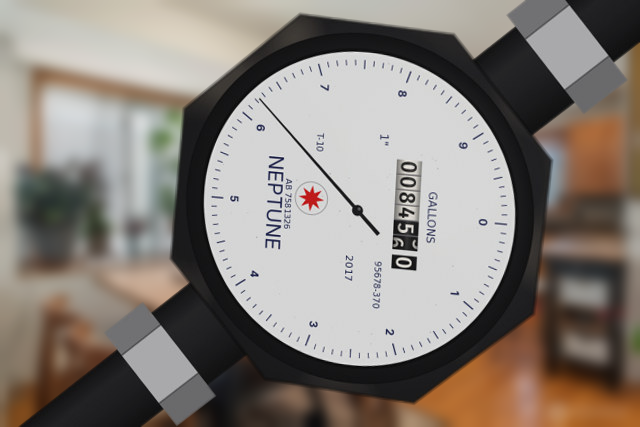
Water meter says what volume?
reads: 84556.2 gal
